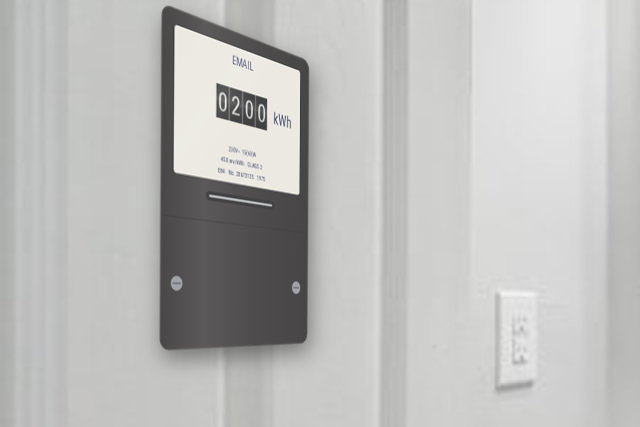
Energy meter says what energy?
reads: 200 kWh
